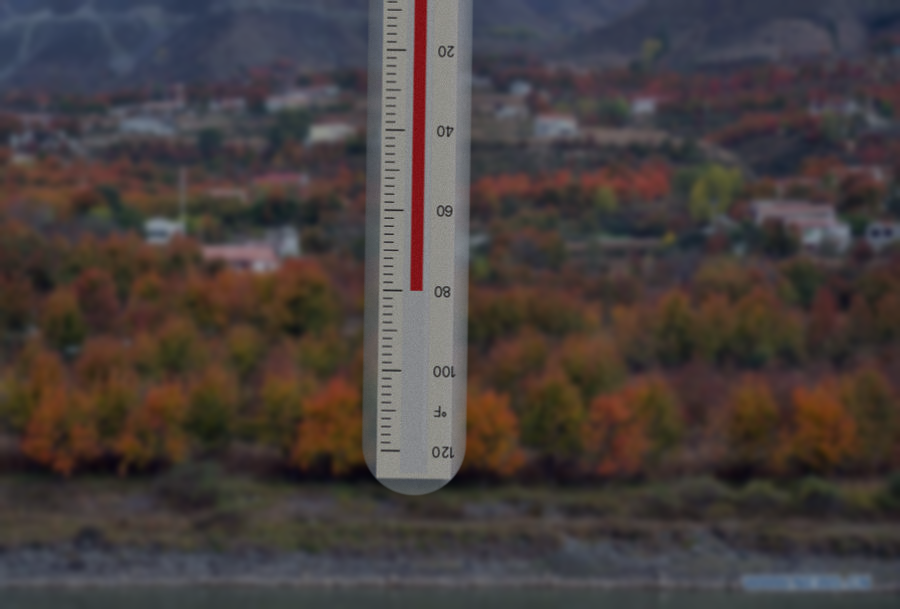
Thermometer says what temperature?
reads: 80 °F
